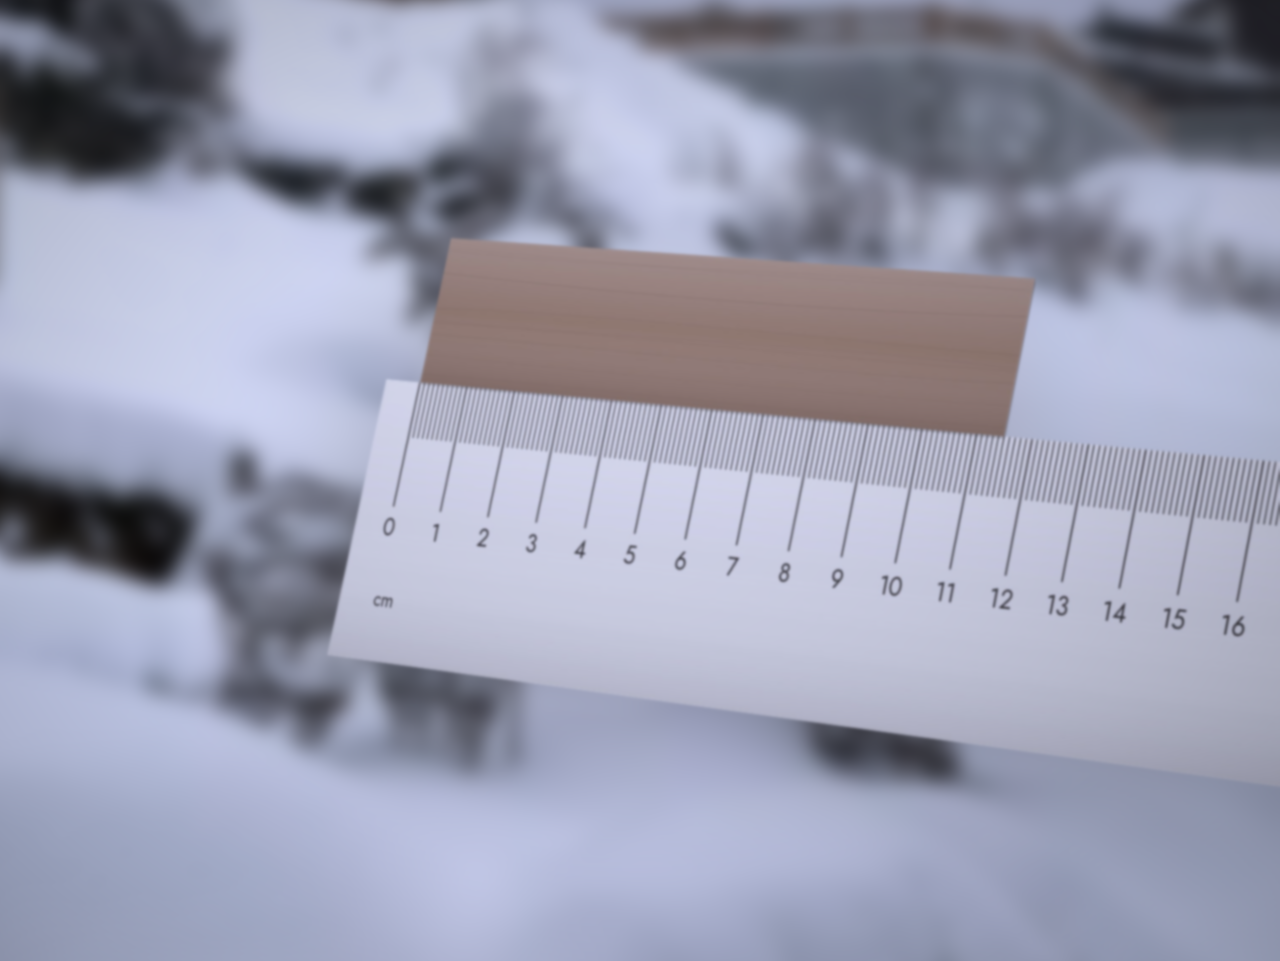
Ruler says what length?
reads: 11.5 cm
